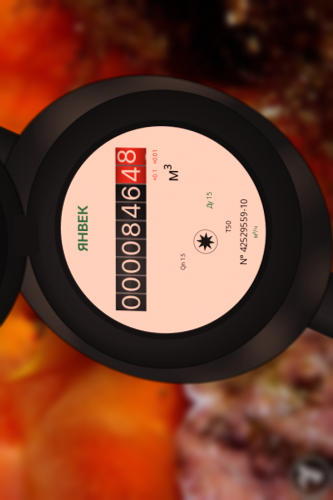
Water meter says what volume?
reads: 846.48 m³
